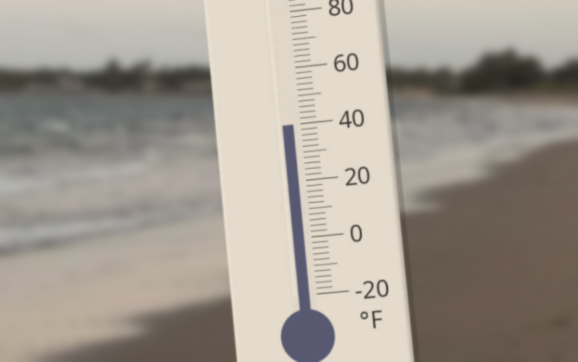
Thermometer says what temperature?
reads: 40 °F
